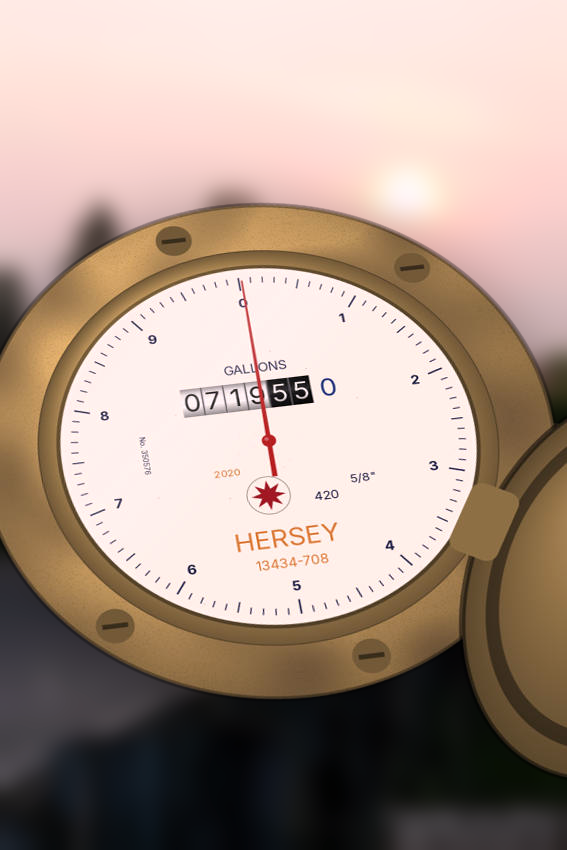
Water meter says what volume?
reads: 719550.0 gal
